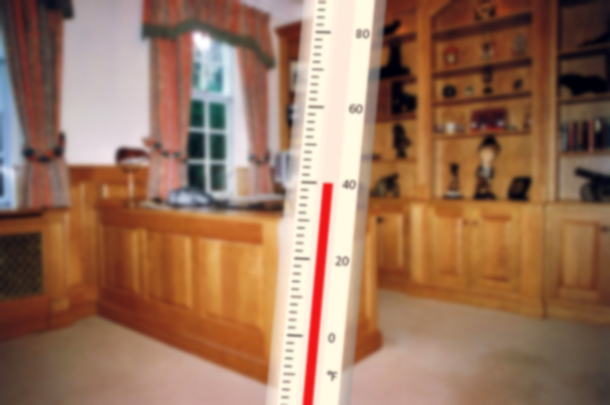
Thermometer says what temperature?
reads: 40 °F
